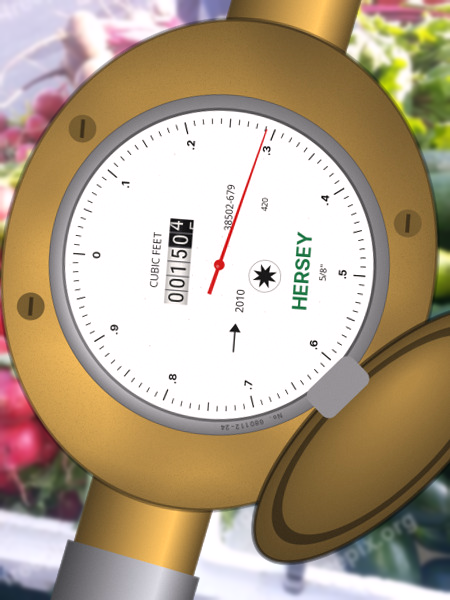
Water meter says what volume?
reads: 1504.29 ft³
